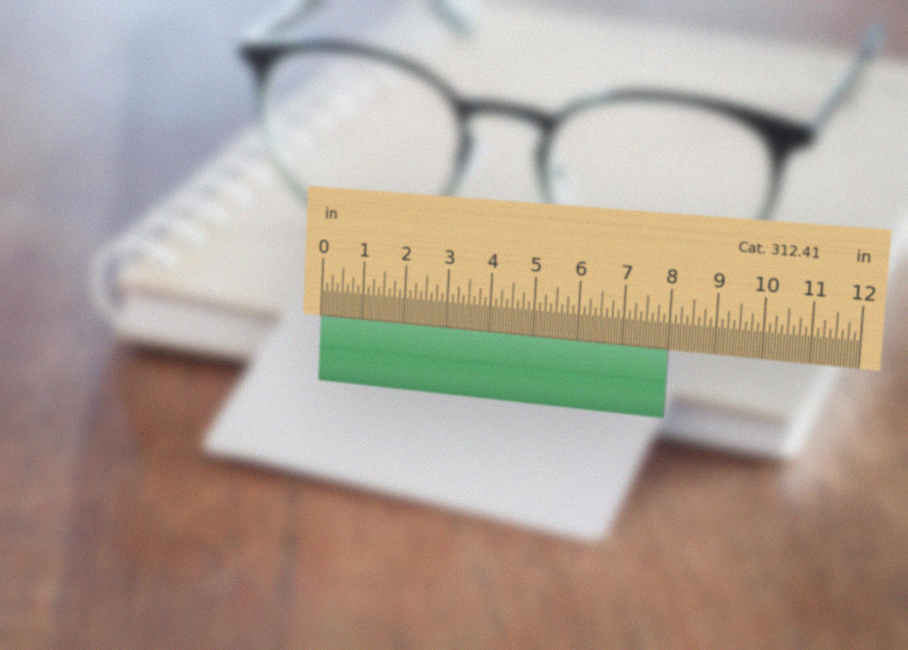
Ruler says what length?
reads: 8 in
